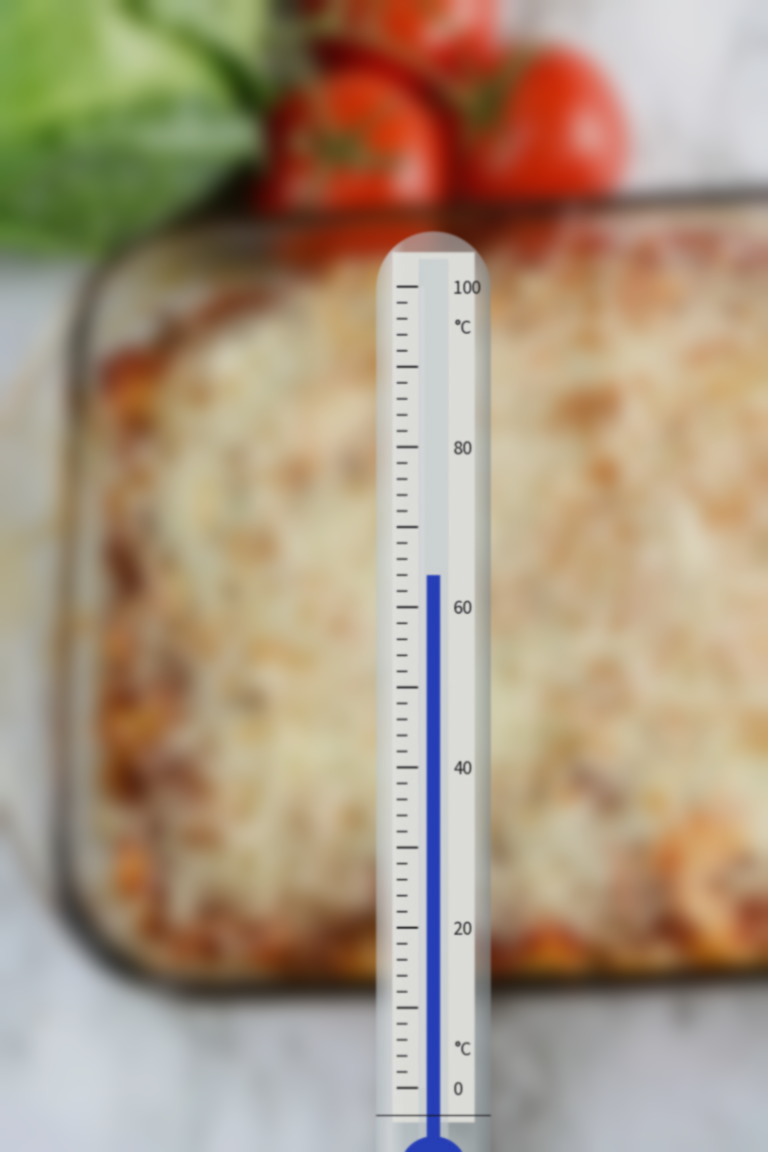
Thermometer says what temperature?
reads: 64 °C
